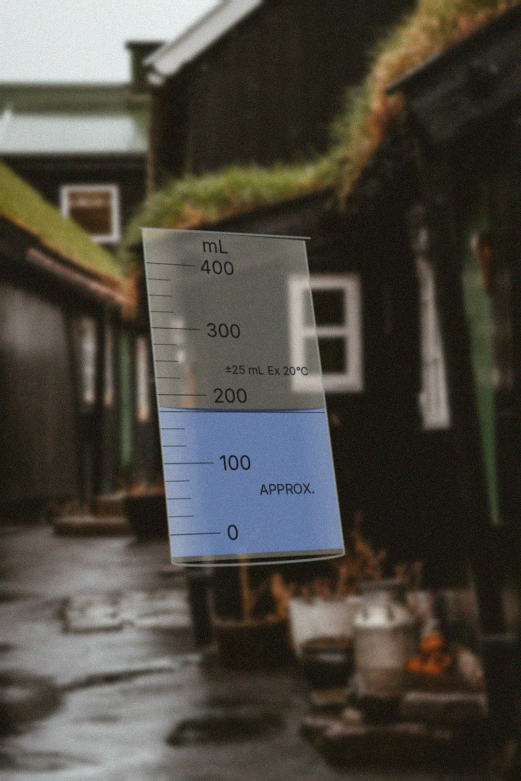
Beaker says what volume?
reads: 175 mL
